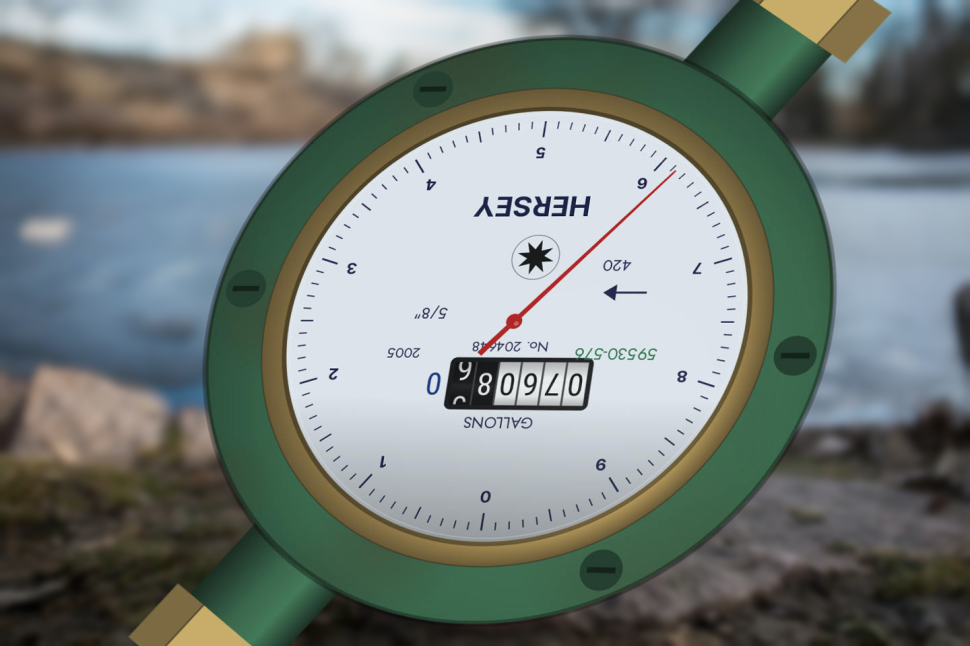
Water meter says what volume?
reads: 760856.1 gal
